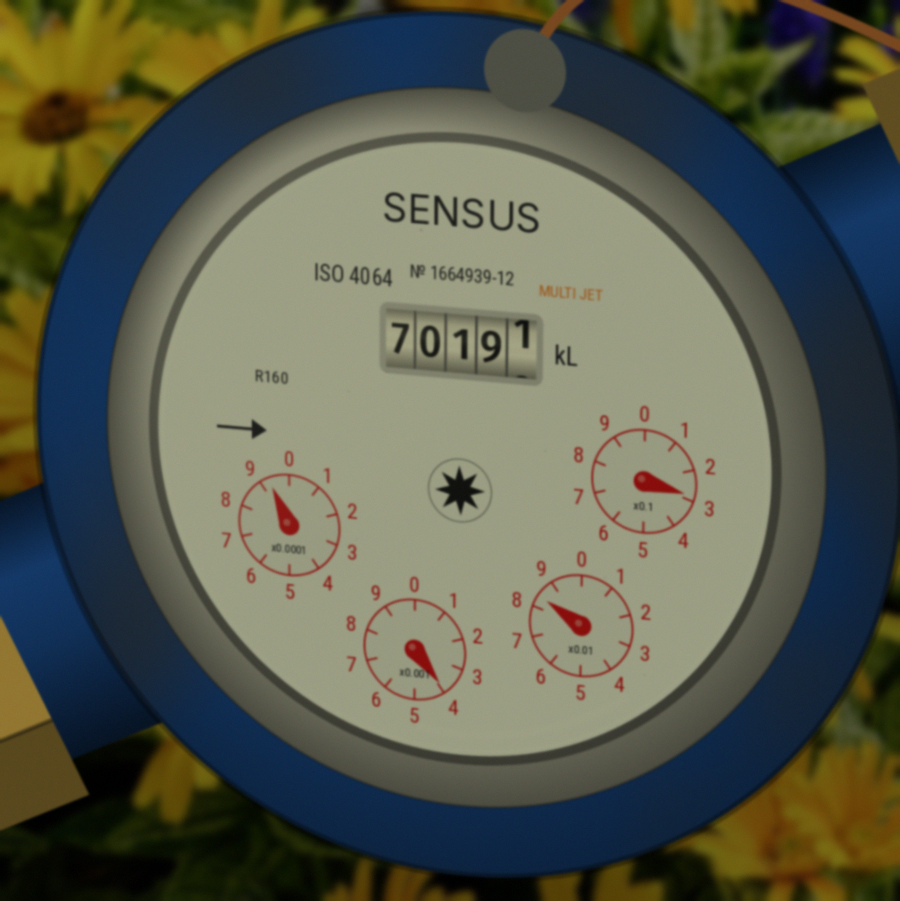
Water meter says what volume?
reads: 70191.2839 kL
